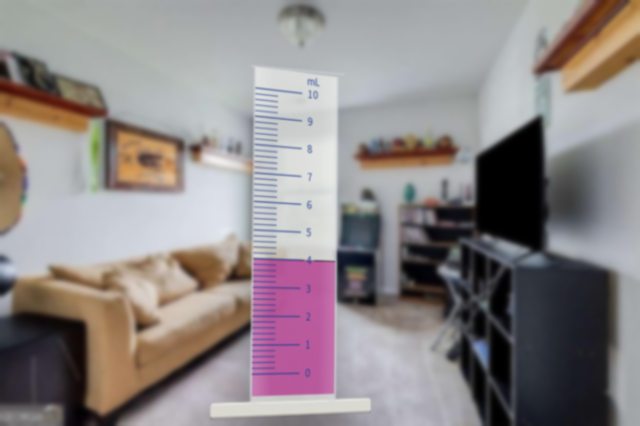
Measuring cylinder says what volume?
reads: 4 mL
